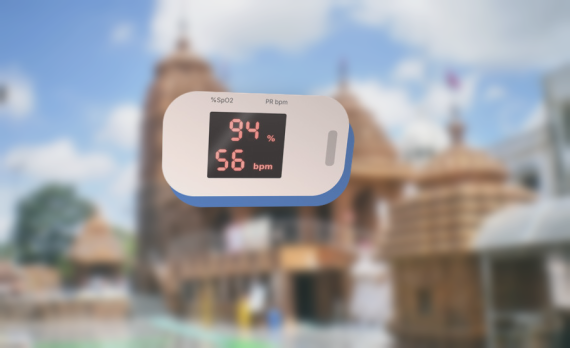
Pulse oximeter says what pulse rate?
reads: 56 bpm
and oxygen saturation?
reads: 94 %
